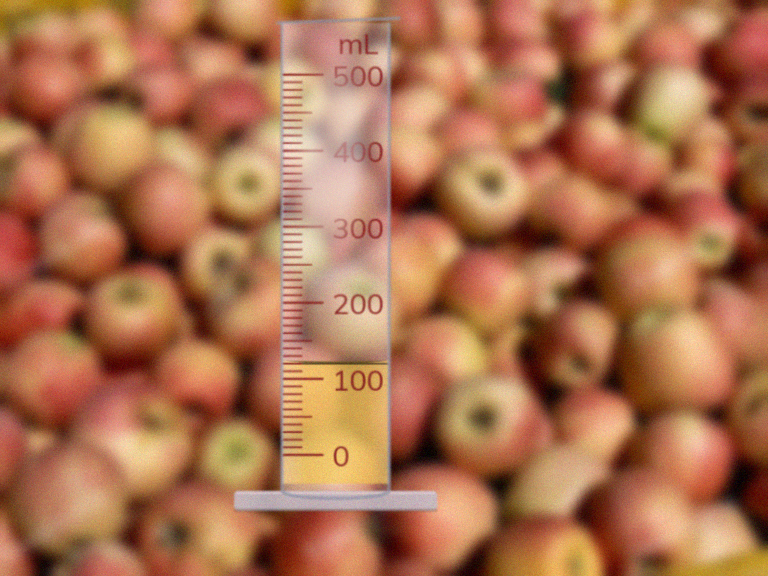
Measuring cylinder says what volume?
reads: 120 mL
